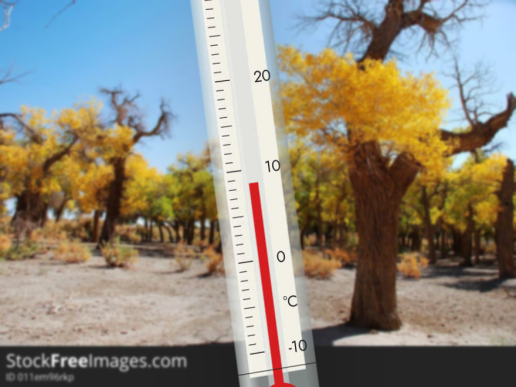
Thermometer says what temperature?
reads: 8.5 °C
